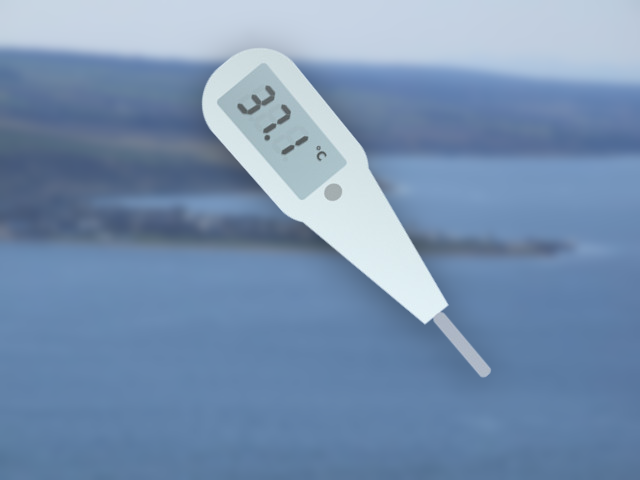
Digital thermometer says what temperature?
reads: 37.1 °C
